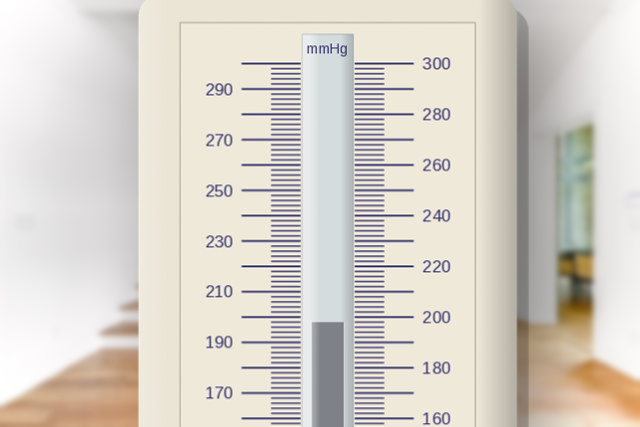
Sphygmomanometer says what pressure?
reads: 198 mmHg
